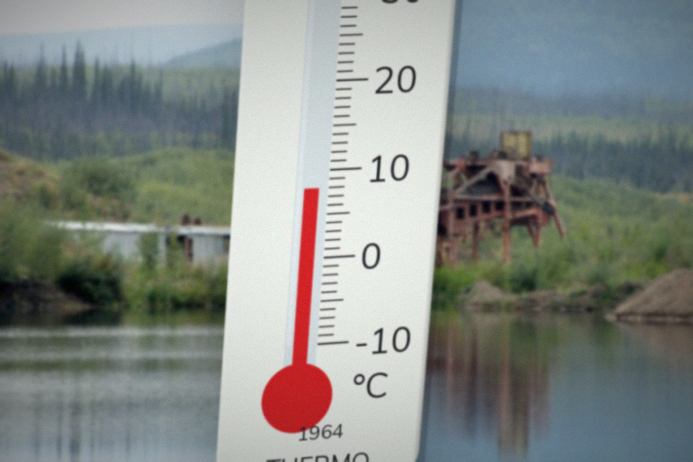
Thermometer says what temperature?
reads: 8 °C
